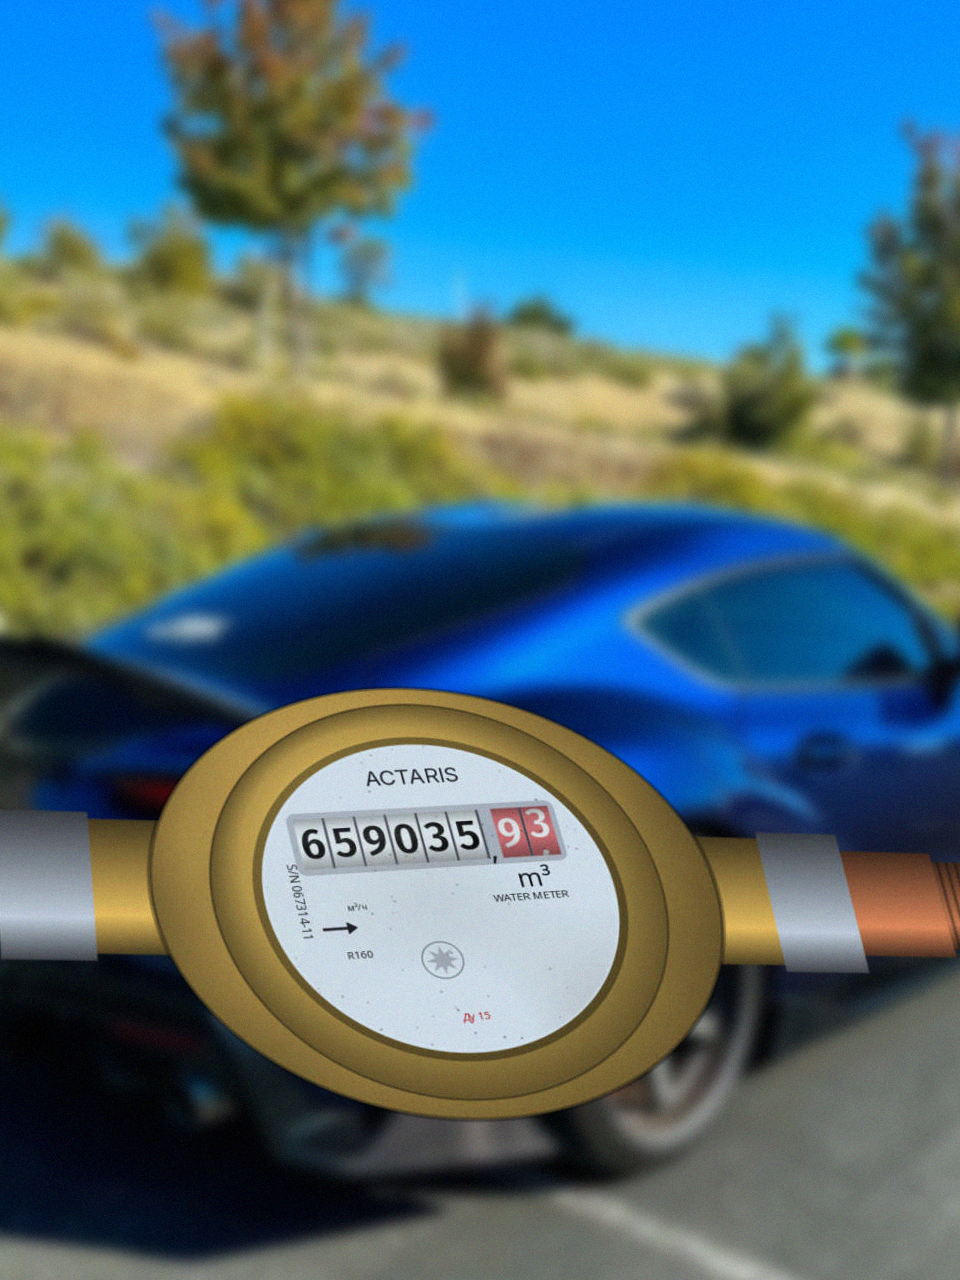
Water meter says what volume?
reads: 659035.93 m³
